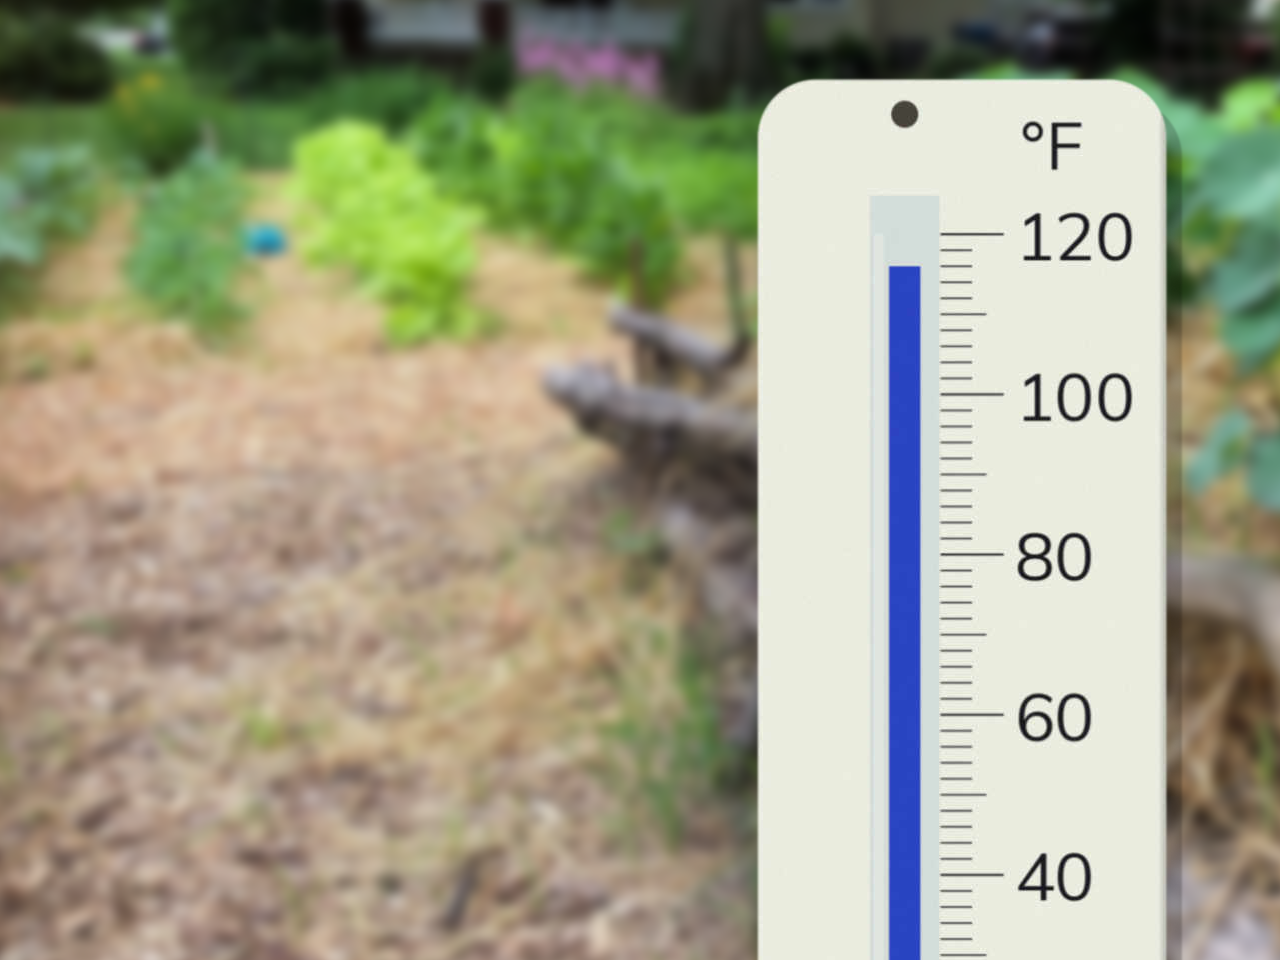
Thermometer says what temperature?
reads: 116 °F
